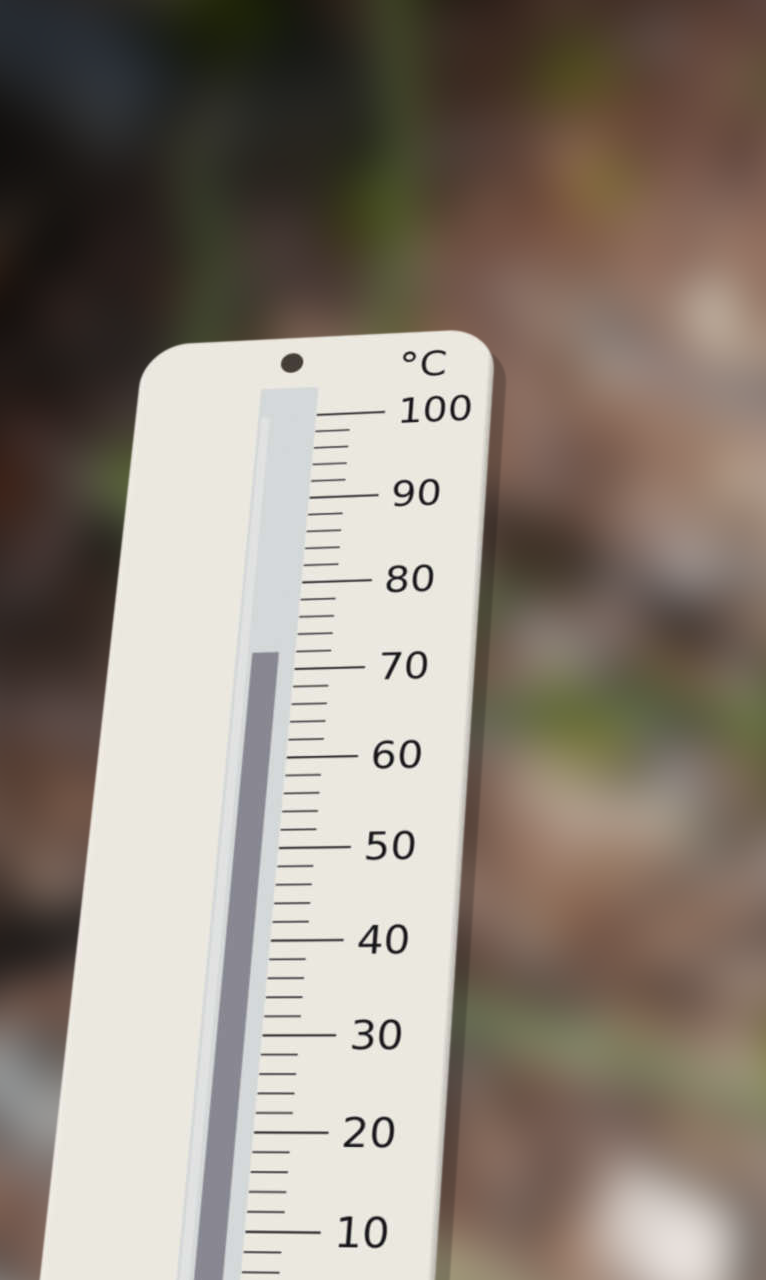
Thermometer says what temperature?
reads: 72 °C
